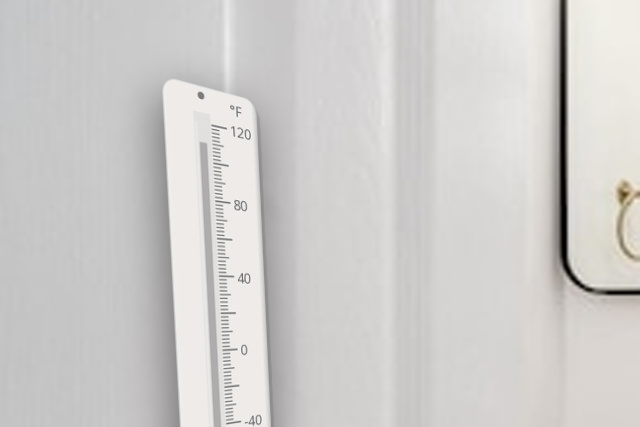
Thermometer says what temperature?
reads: 110 °F
